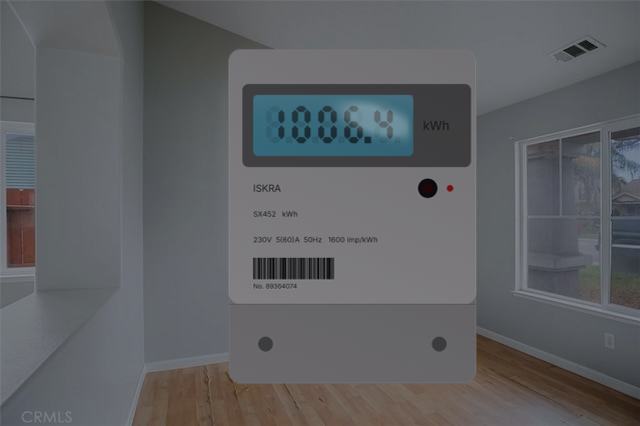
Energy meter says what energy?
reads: 1006.4 kWh
